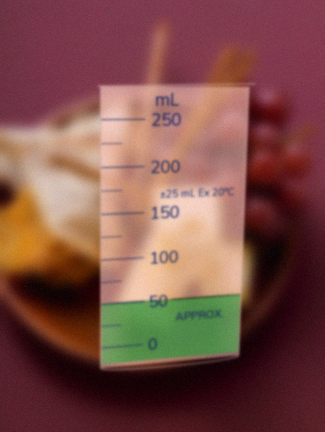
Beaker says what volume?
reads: 50 mL
